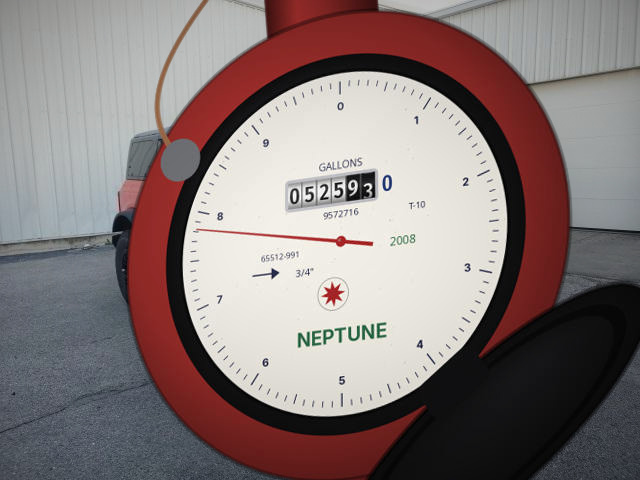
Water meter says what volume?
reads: 525927.8 gal
